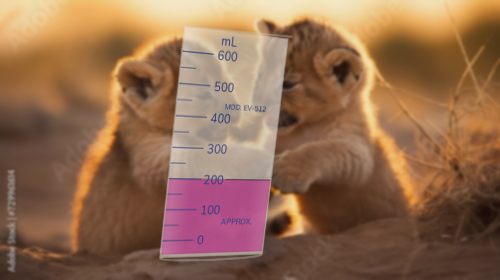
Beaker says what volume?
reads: 200 mL
